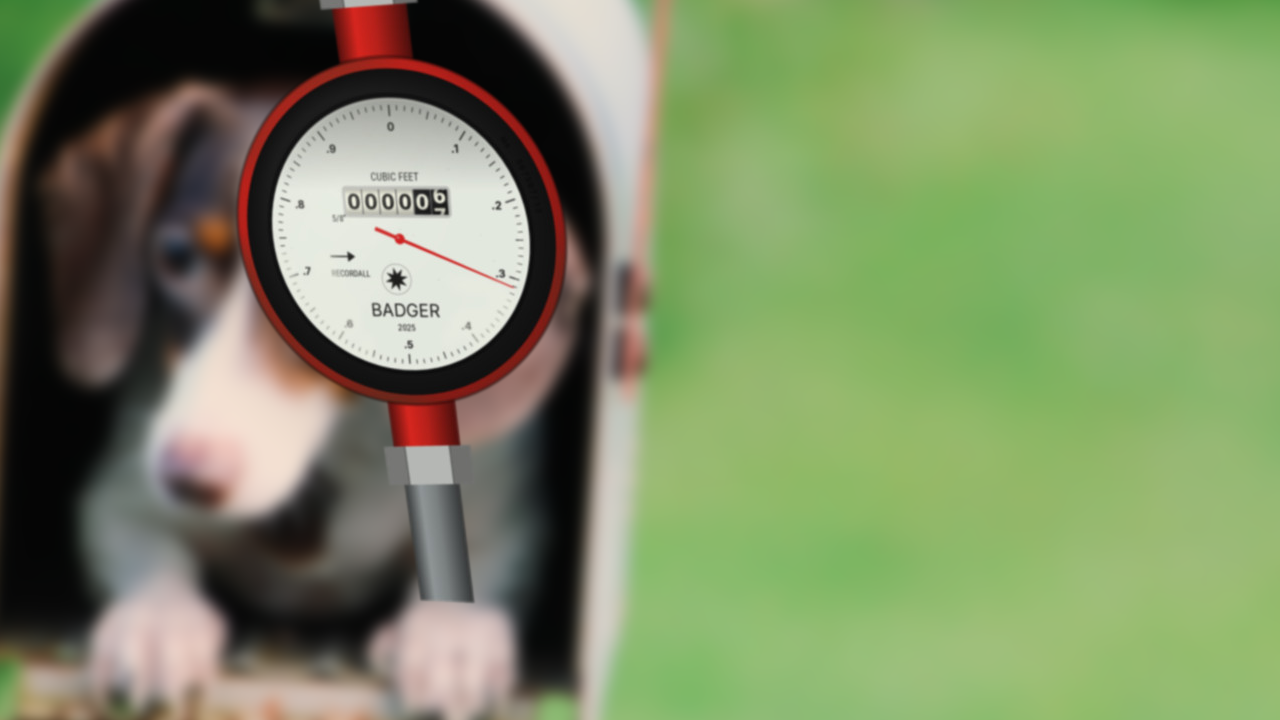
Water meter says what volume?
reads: 6.31 ft³
